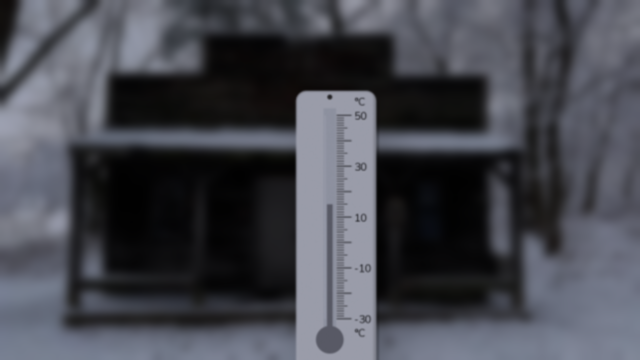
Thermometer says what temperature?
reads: 15 °C
